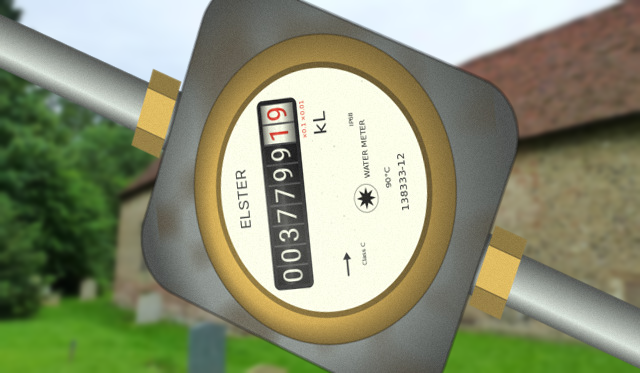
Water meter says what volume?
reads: 37799.19 kL
